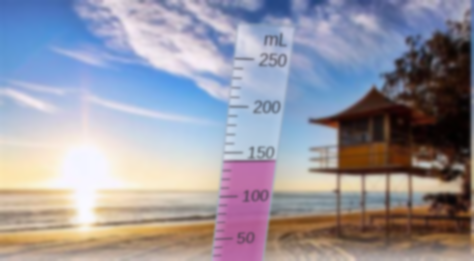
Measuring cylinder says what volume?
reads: 140 mL
